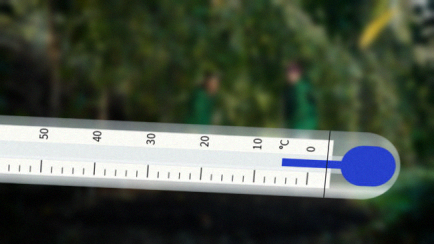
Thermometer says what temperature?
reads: 5 °C
